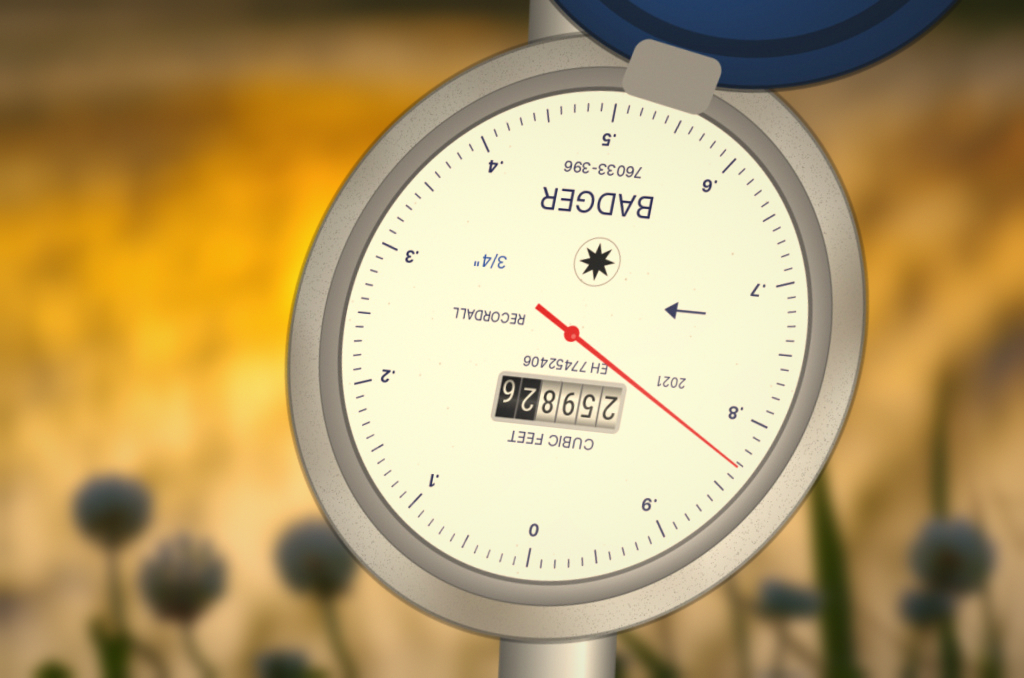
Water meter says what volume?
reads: 259825.83 ft³
